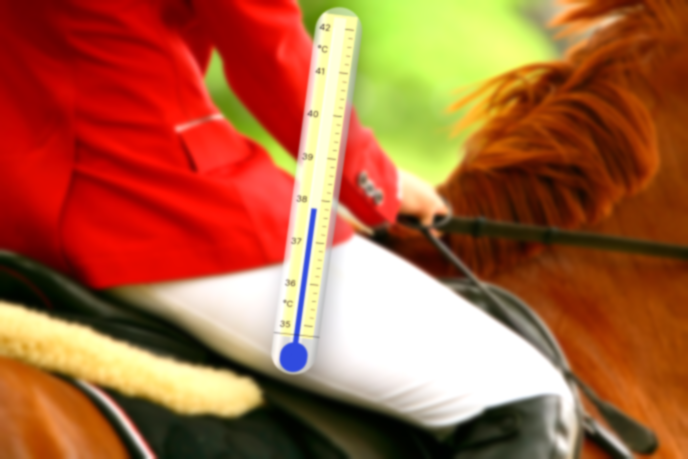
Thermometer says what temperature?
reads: 37.8 °C
